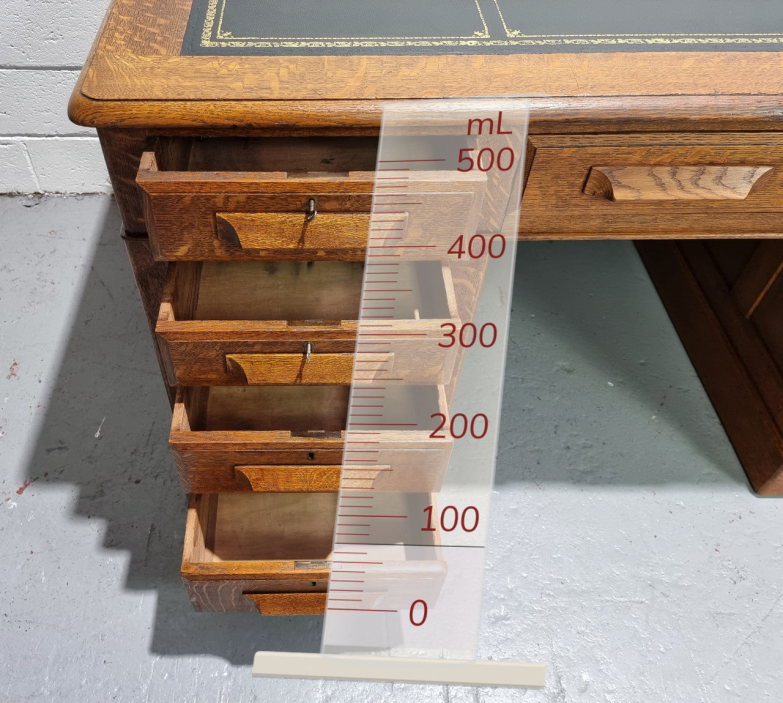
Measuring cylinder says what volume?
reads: 70 mL
